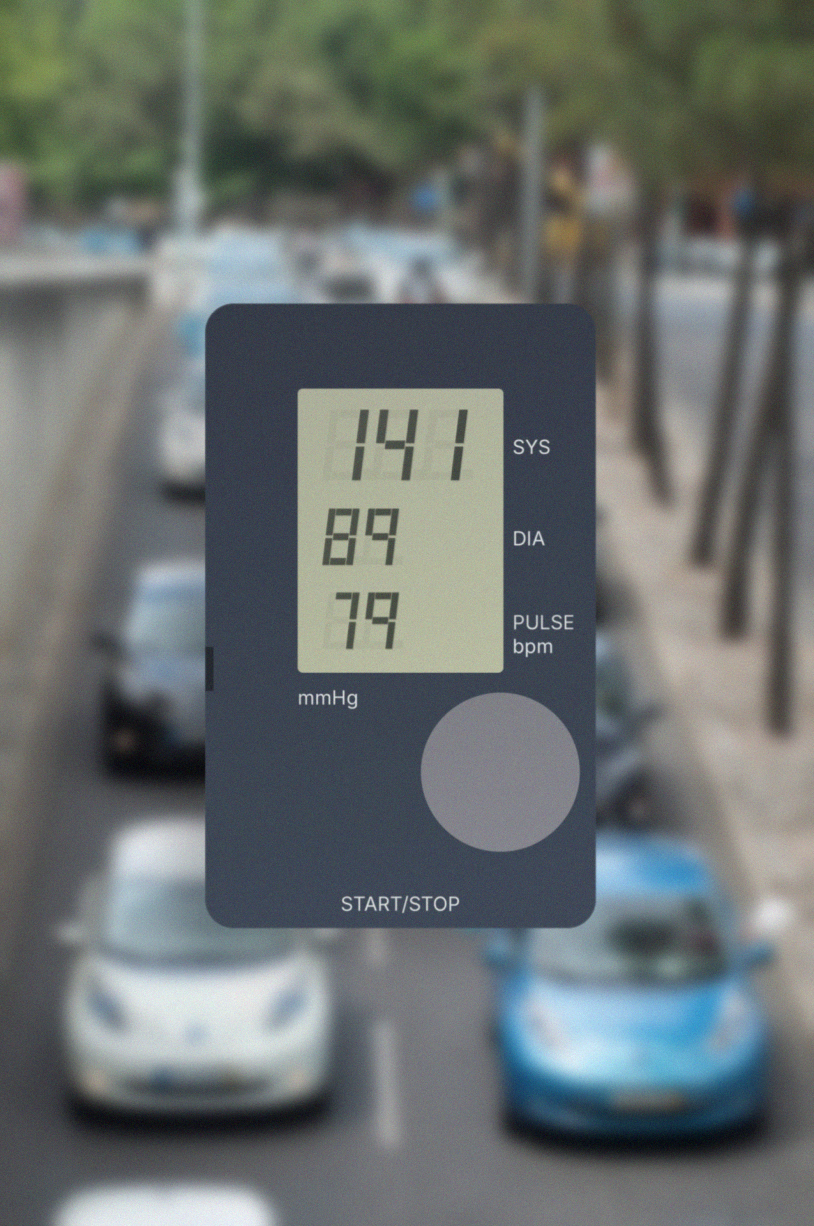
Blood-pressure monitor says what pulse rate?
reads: 79 bpm
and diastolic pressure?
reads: 89 mmHg
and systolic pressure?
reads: 141 mmHg
